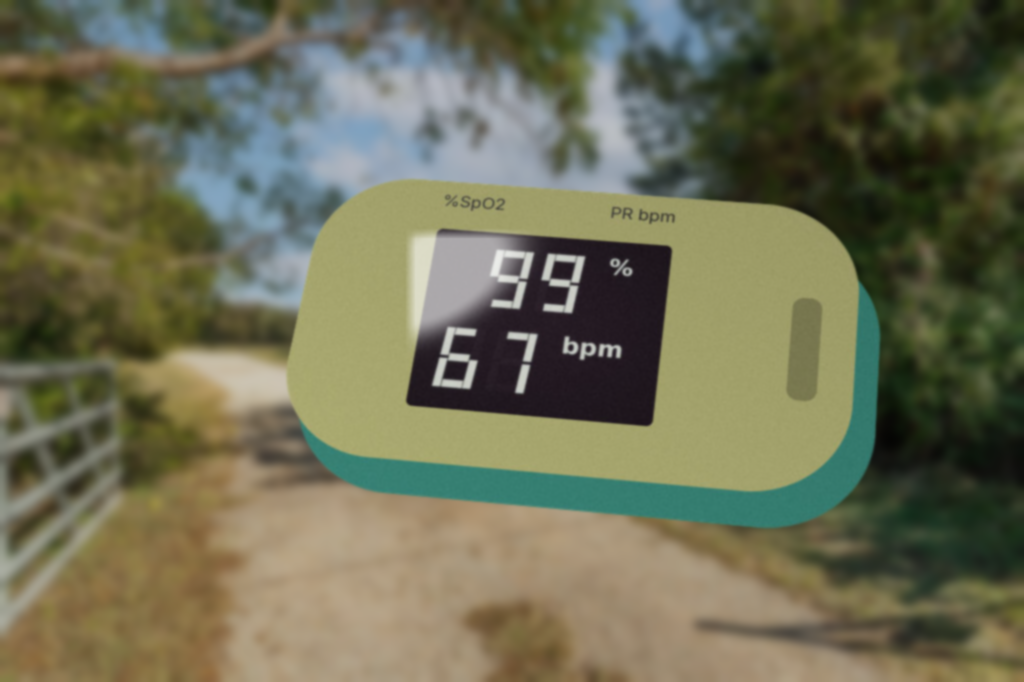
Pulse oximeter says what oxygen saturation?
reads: 99 %
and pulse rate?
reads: 67 bpm
